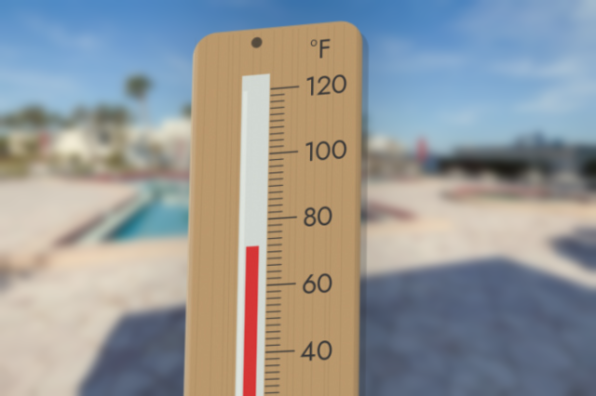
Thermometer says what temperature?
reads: 72 °F
